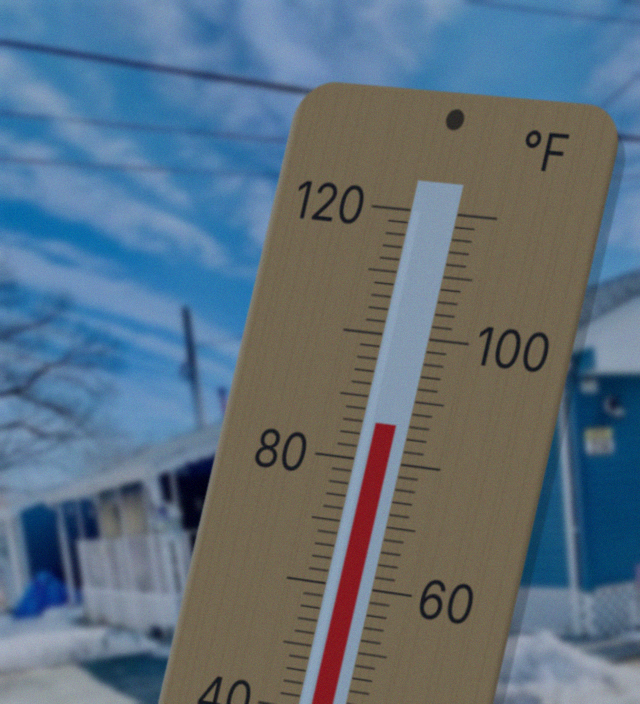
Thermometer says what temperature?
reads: 86 °F
